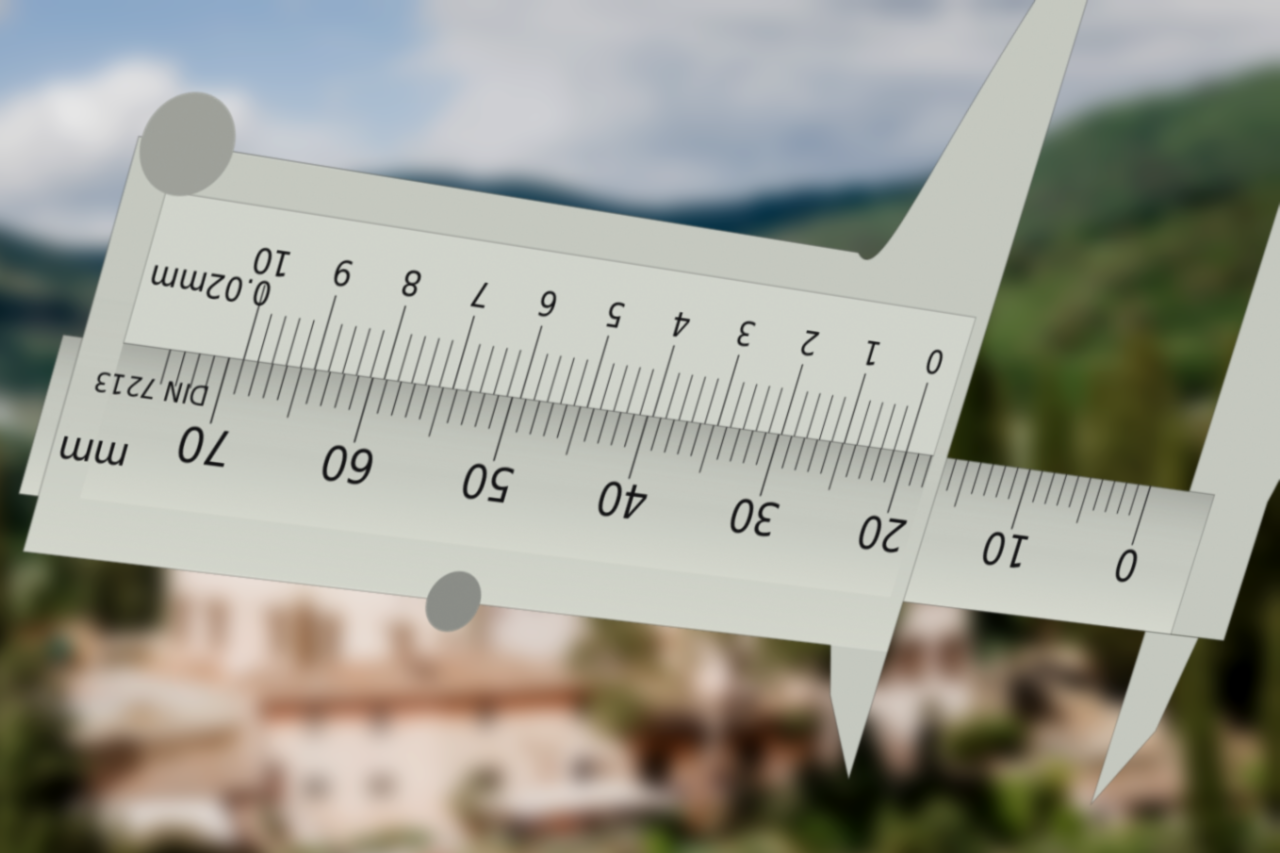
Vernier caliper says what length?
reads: 20.0 mm
